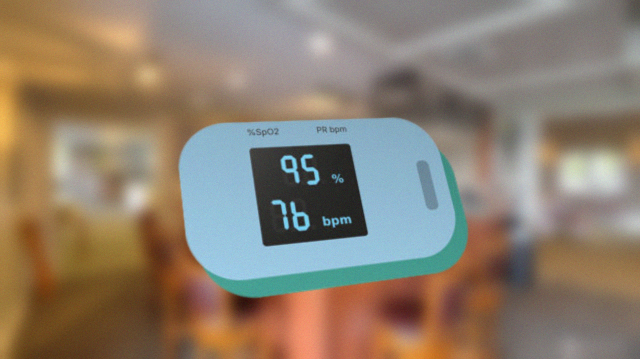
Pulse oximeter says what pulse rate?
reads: 76 bpm
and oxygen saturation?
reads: 95 %
